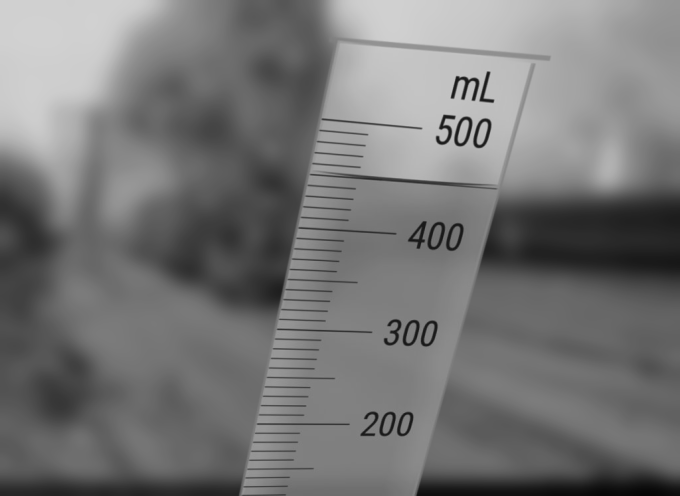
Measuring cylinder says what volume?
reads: 450 mL
